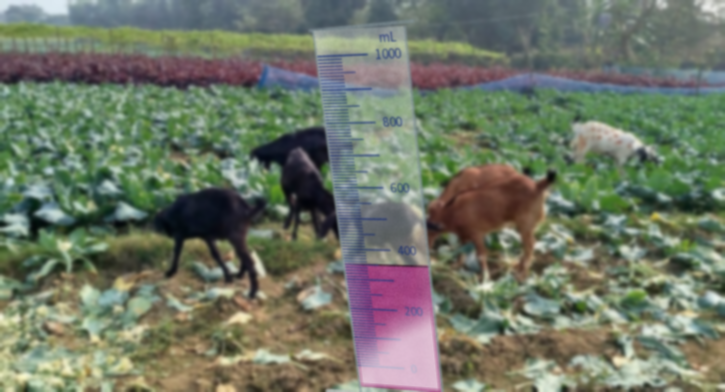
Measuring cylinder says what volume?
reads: 350 mL
